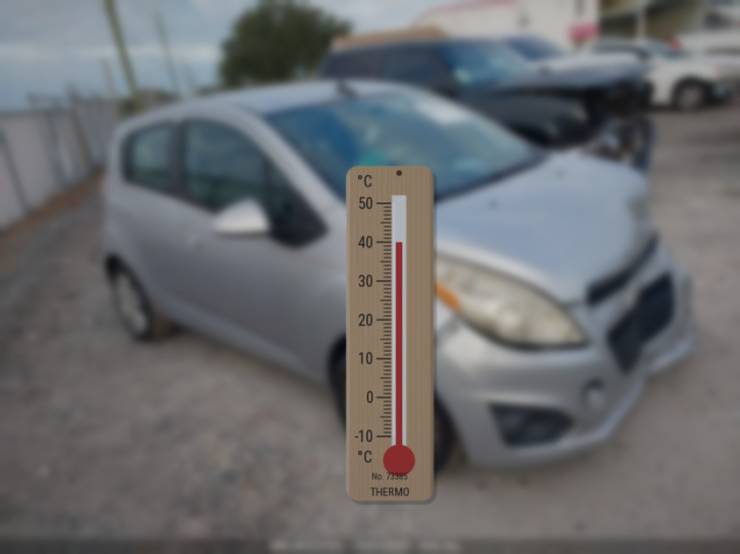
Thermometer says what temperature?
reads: 40 °C
